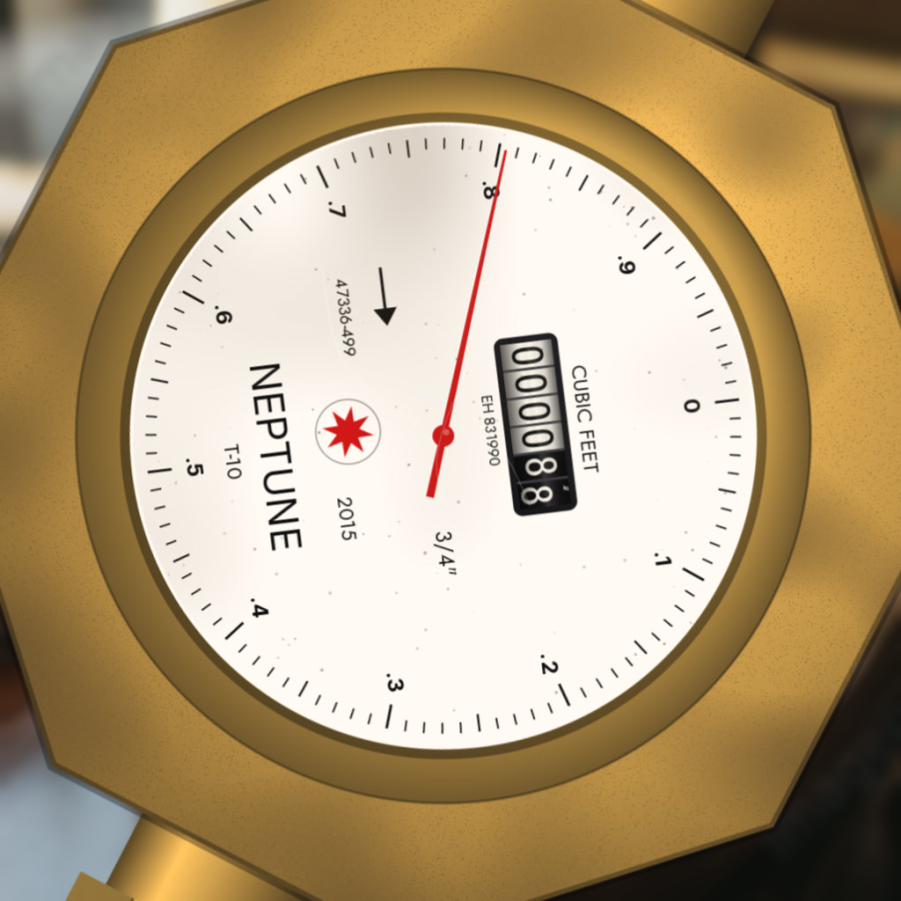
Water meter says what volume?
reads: 87.80 ft³
